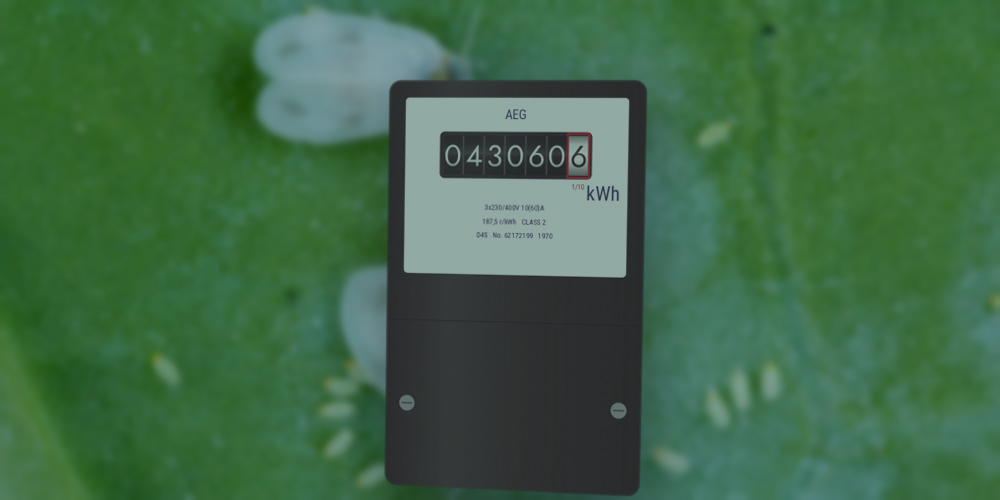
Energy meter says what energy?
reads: 43060.6 kWh
